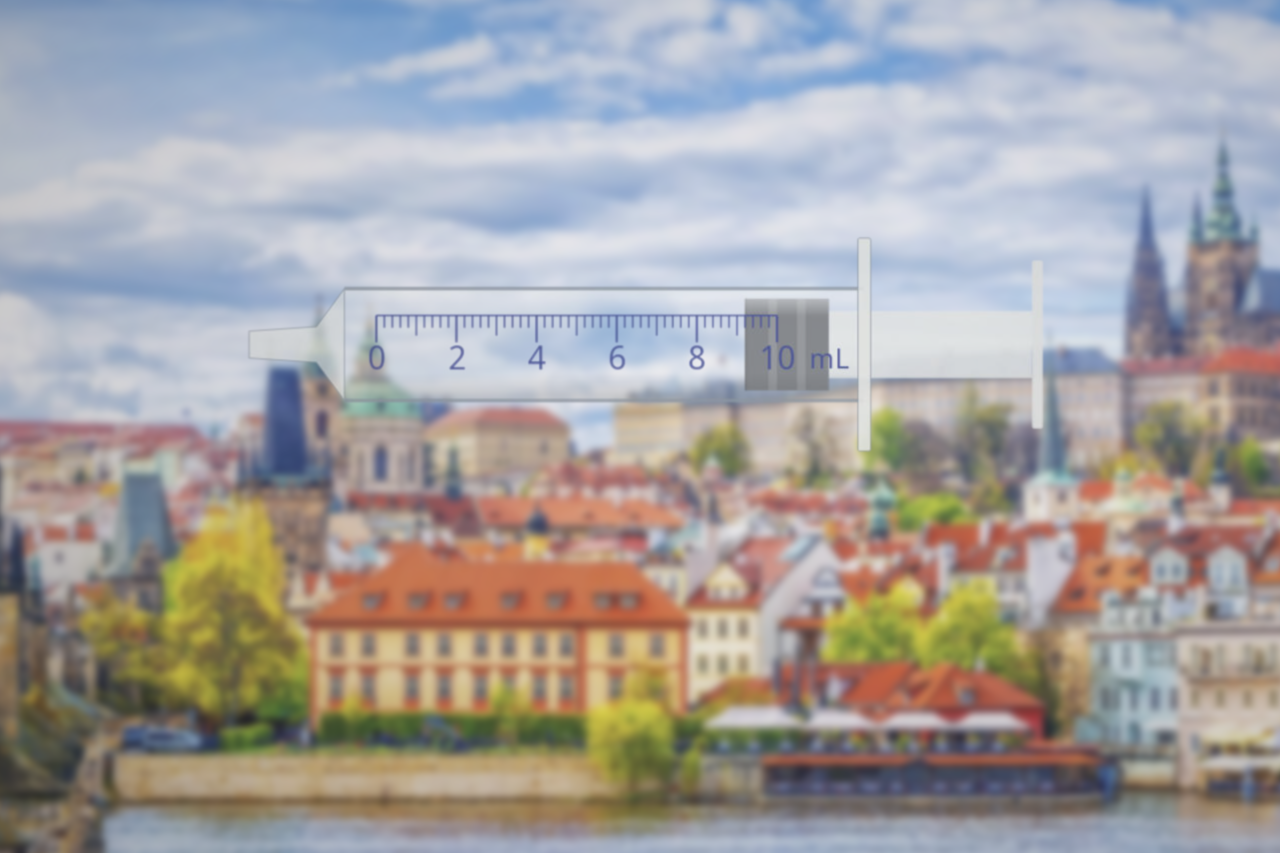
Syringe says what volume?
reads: 9.2 mL
